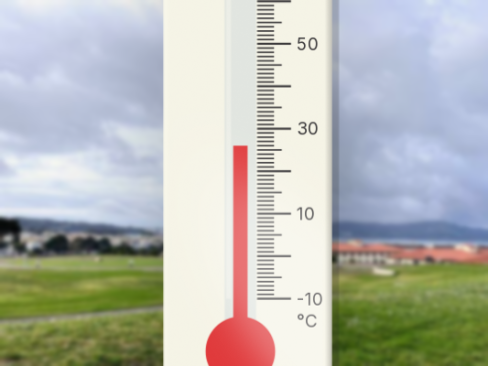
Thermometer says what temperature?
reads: 26 °C
